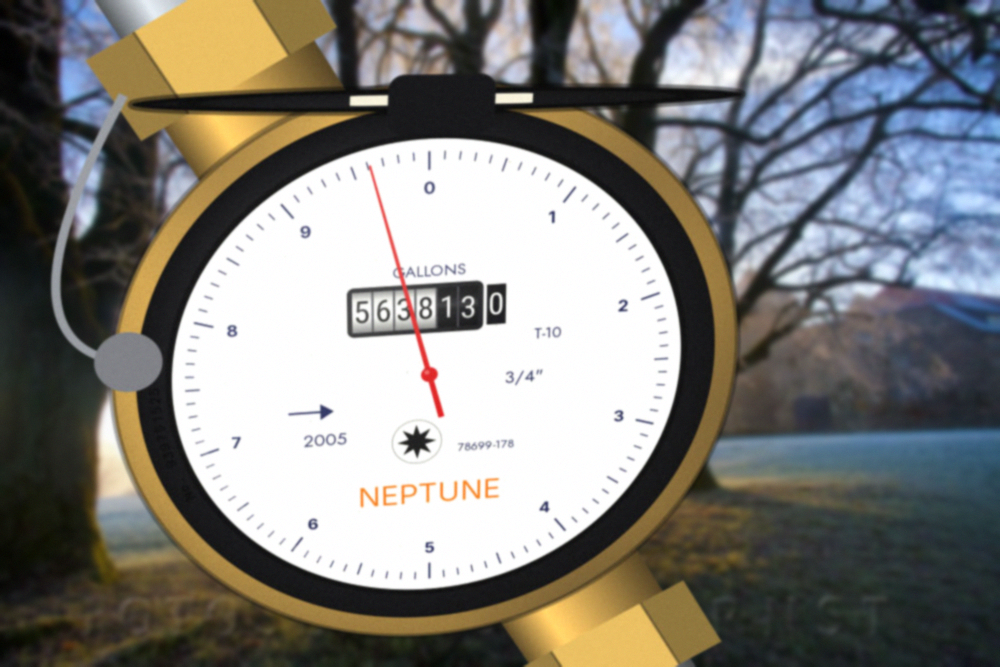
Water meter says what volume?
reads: 5638129.6 gal
